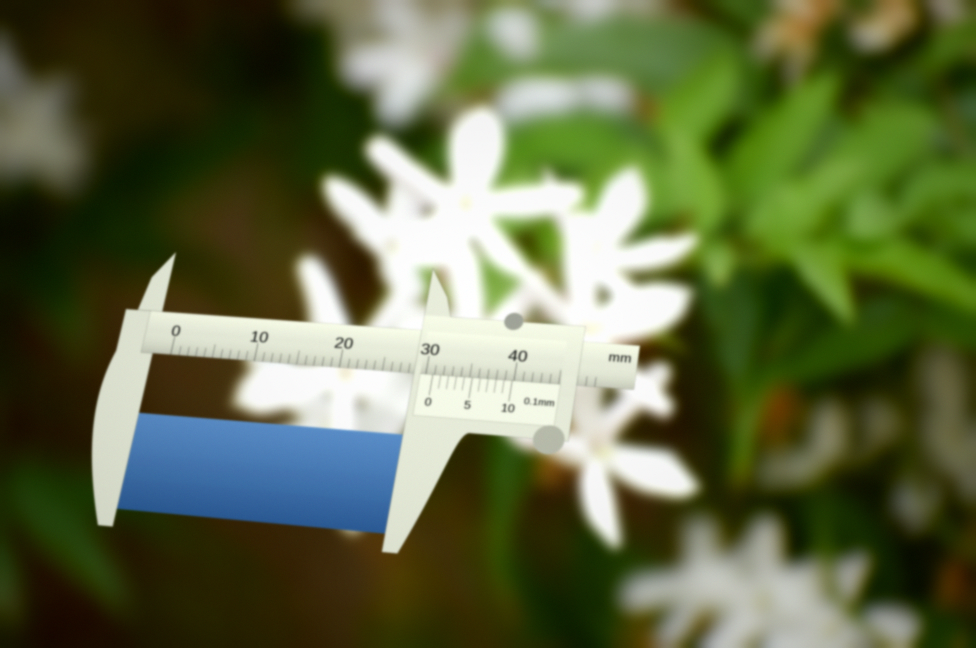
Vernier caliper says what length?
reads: 30.8 mm
